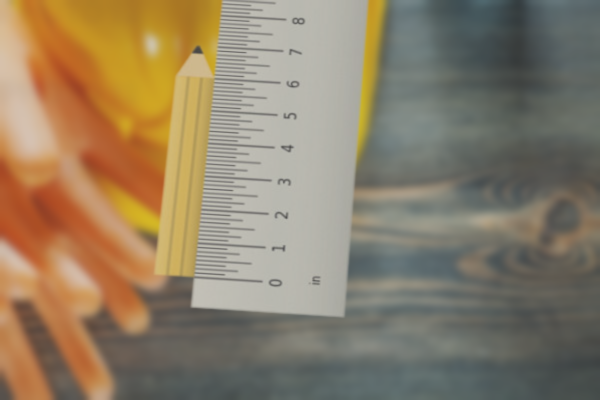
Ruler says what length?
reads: 7 in
